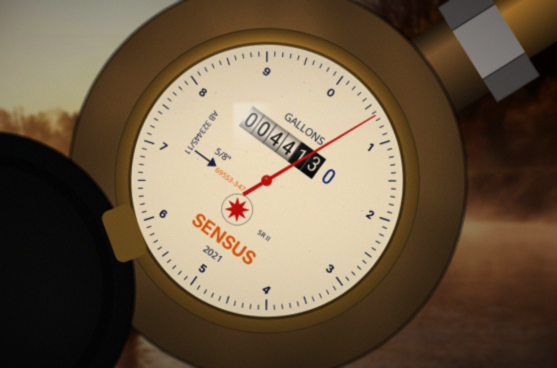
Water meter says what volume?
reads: 44130.6 gal
